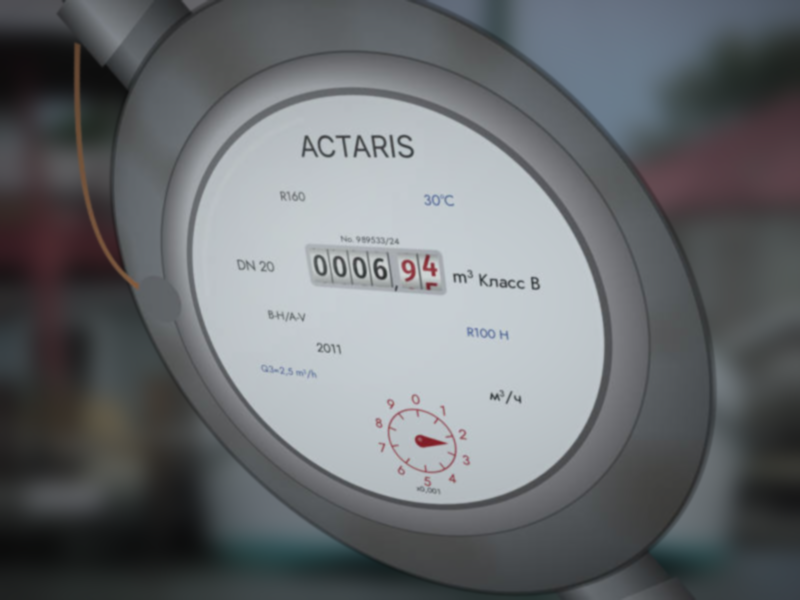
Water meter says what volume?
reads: 6.942 m³
